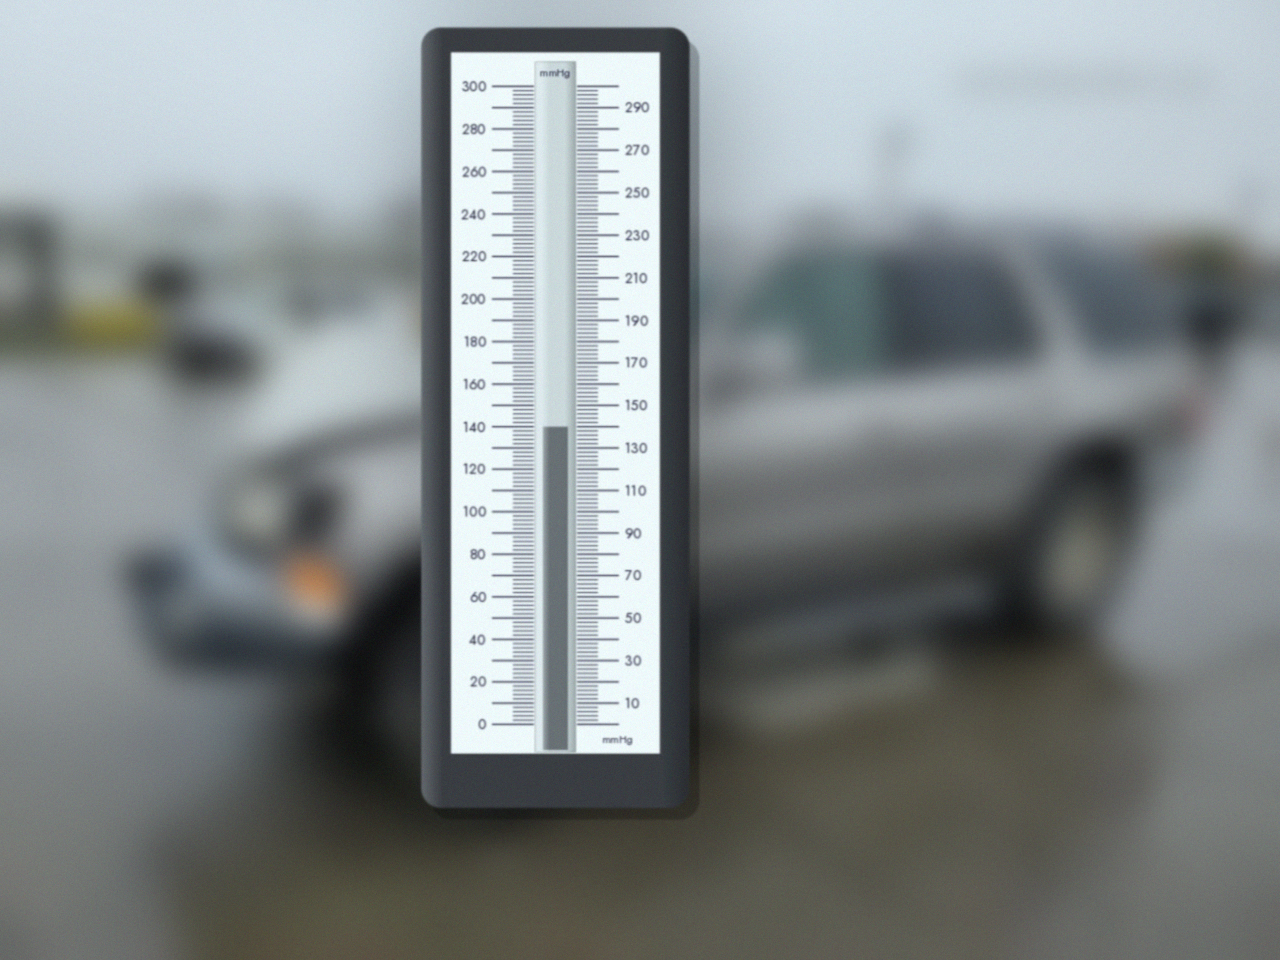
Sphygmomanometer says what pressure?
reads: 140 mmHg
